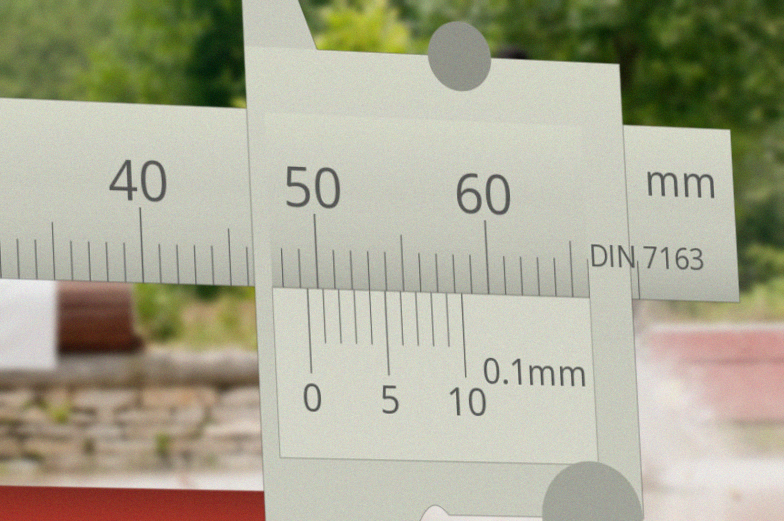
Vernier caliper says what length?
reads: 49.4 mm
